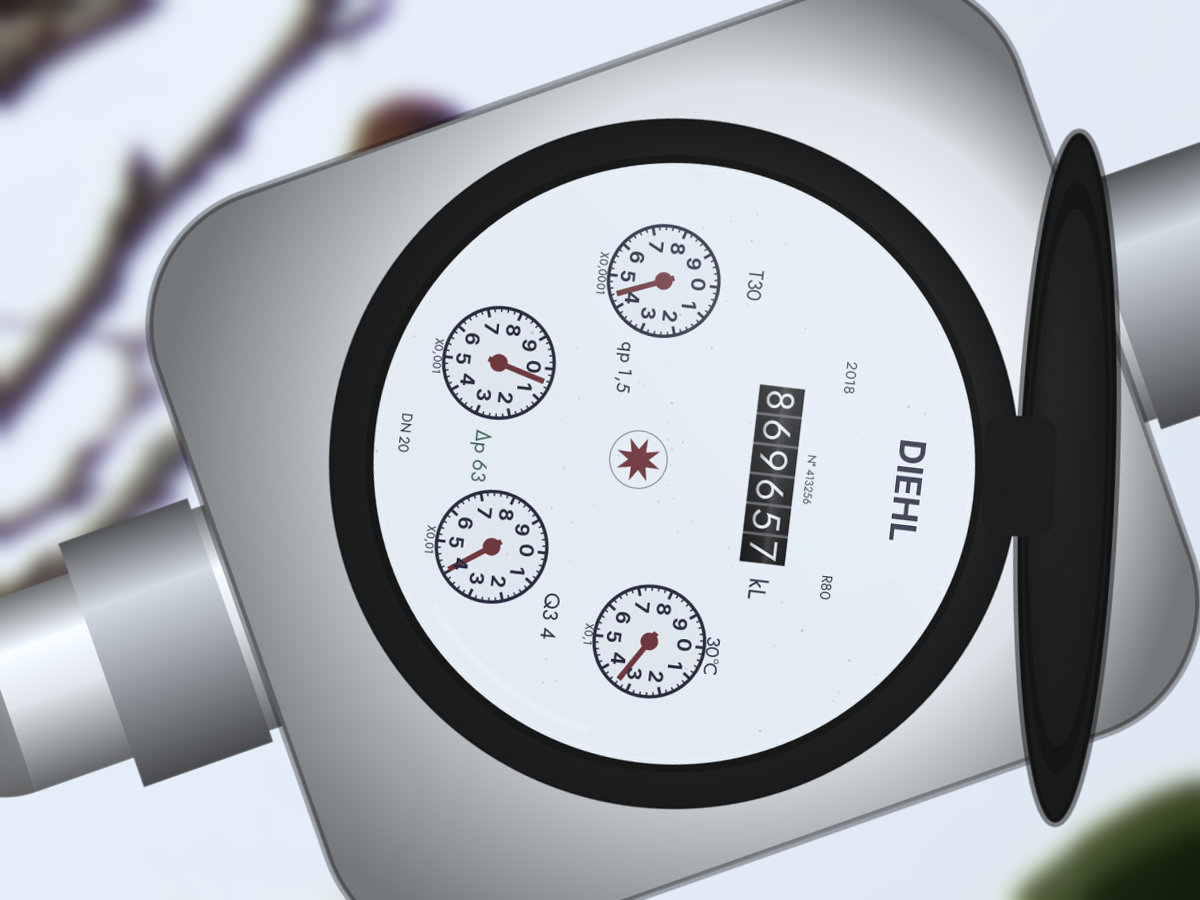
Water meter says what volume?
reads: 869657.3404 kL
